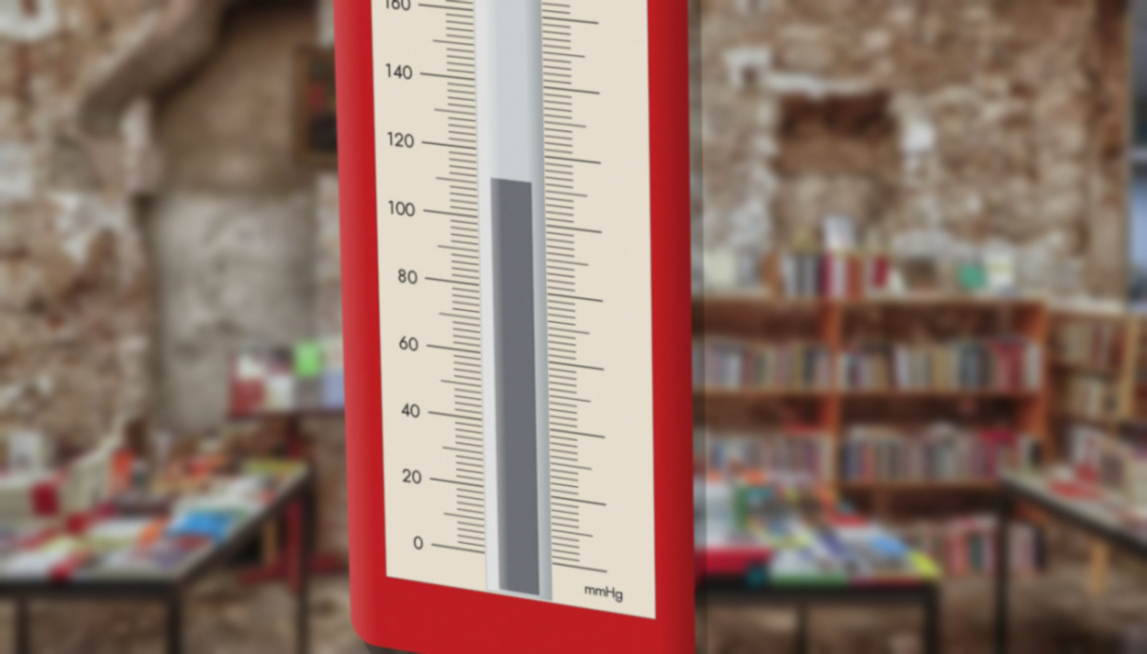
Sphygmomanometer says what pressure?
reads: 112 mmHg
